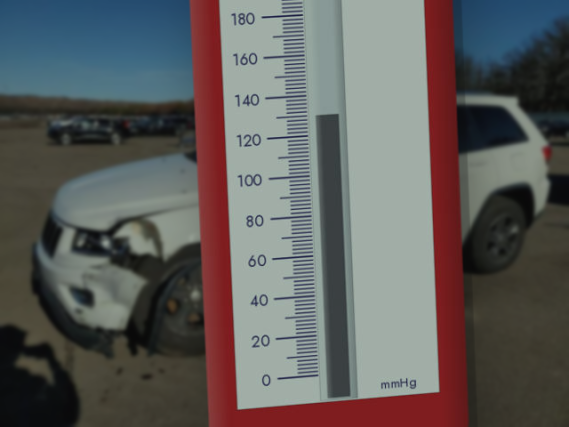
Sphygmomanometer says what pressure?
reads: 130 mmHg
